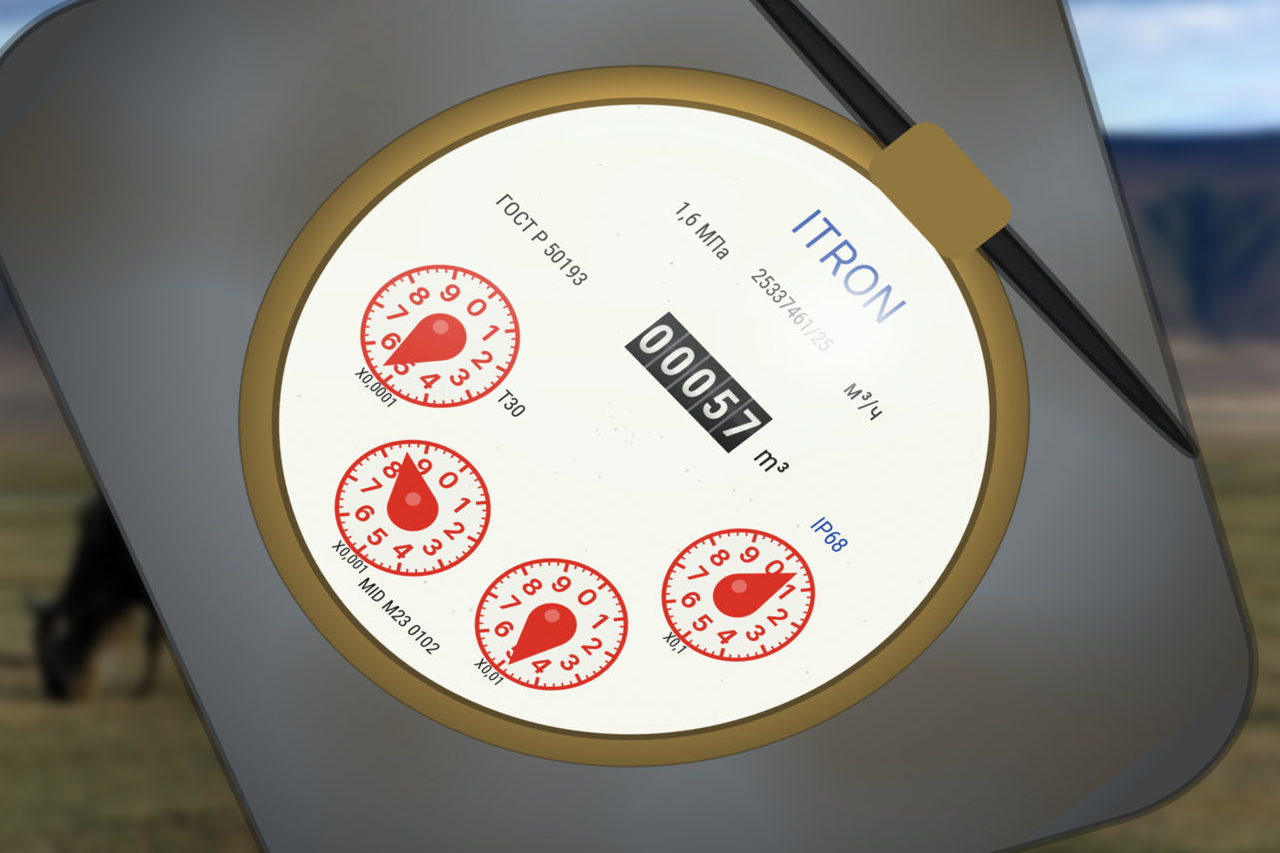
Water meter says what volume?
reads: 57.0485 m³
